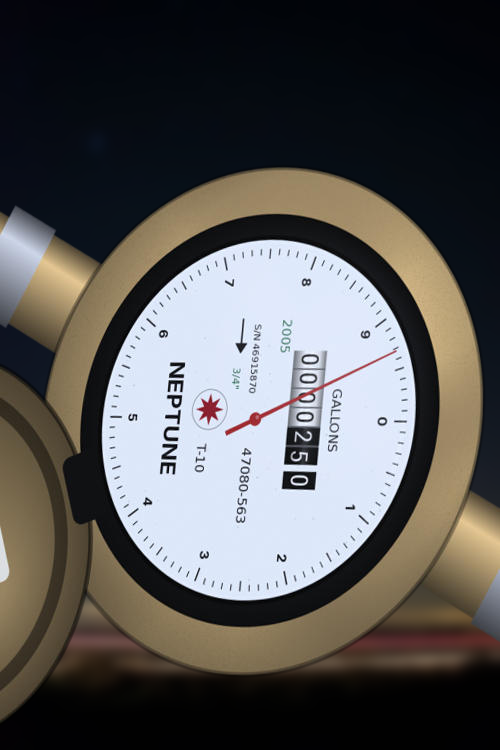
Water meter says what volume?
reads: 249.3 gal
